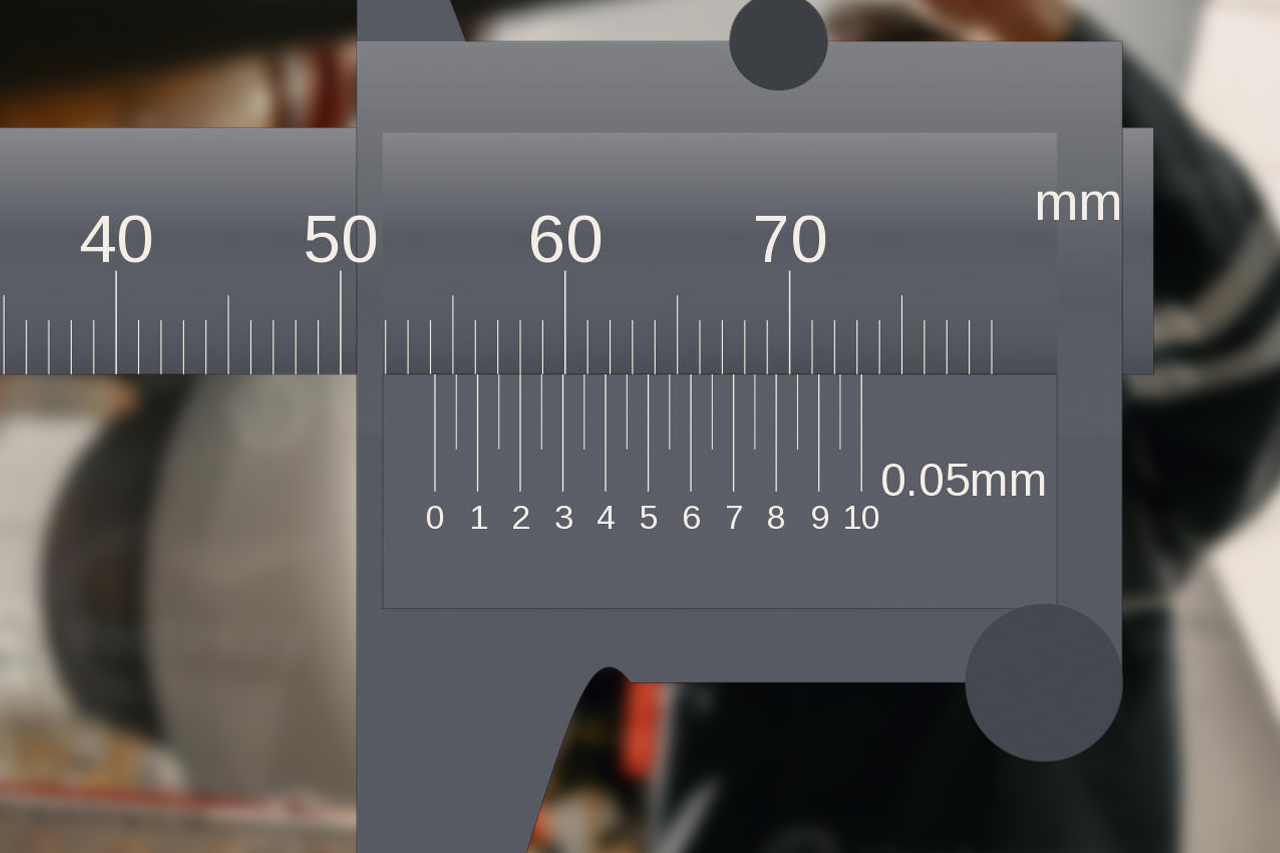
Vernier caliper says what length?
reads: 54.20 mm
